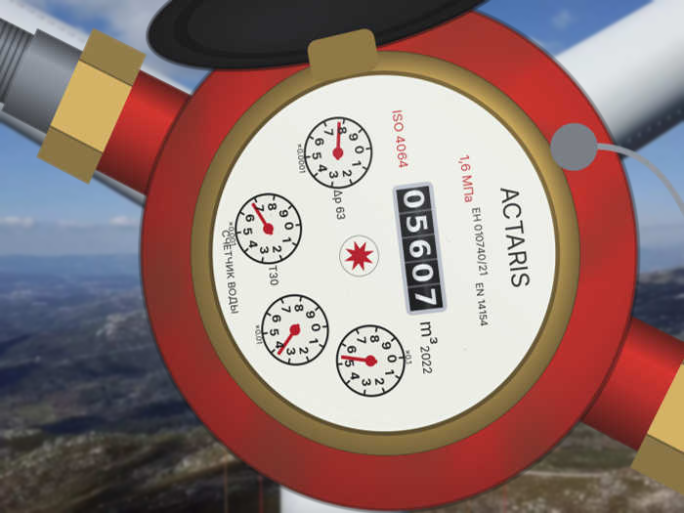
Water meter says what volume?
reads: 5607.5367 m³
